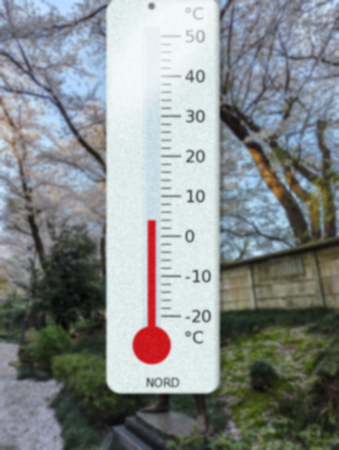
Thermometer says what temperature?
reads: 4 °C
